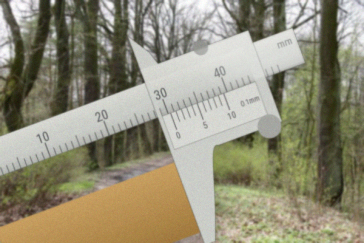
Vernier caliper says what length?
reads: 30.4 mm
